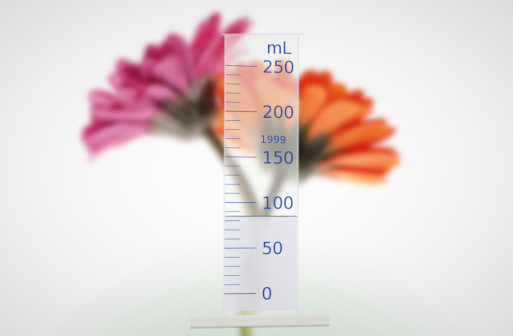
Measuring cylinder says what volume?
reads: 85 mL
